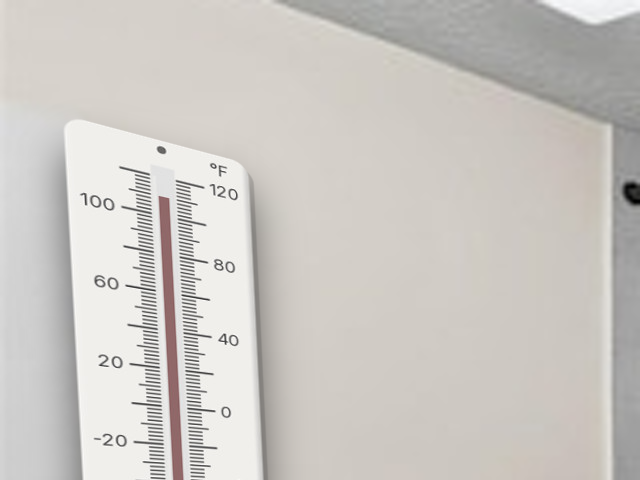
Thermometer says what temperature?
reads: 110 °F
